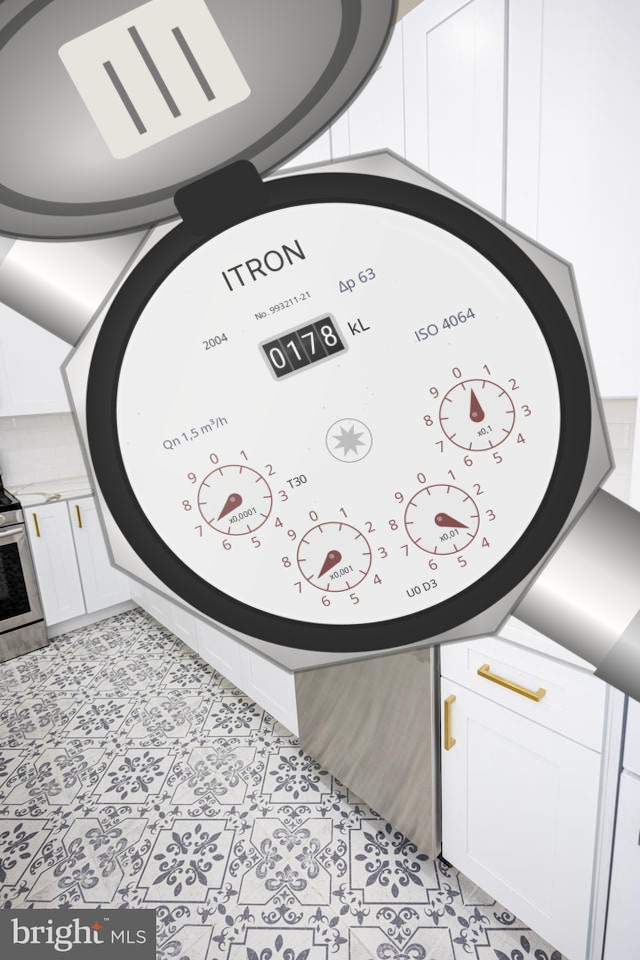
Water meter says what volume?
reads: 178.0366 kL
